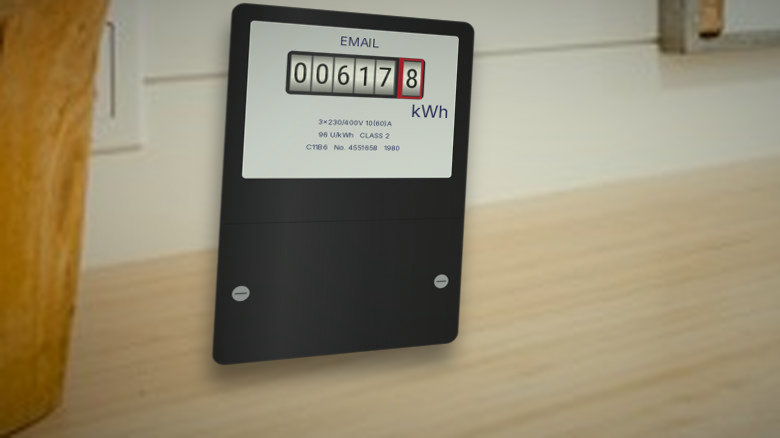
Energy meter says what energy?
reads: 617.8 kWh
